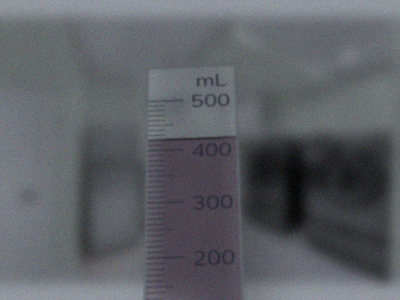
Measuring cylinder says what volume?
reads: 420 mL
